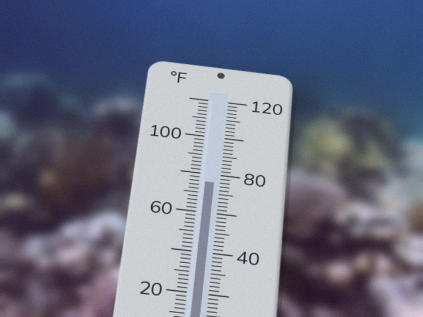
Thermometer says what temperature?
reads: 76 °F
